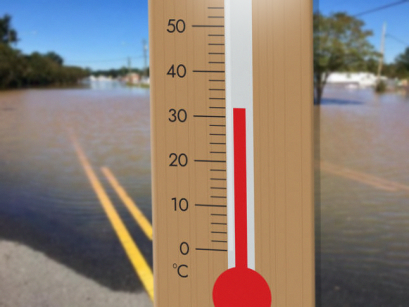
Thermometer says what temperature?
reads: 32 °C
